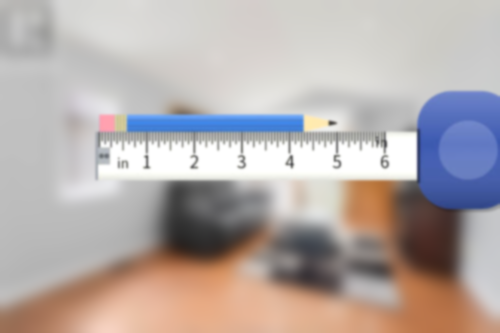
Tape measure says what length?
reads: 5 in
